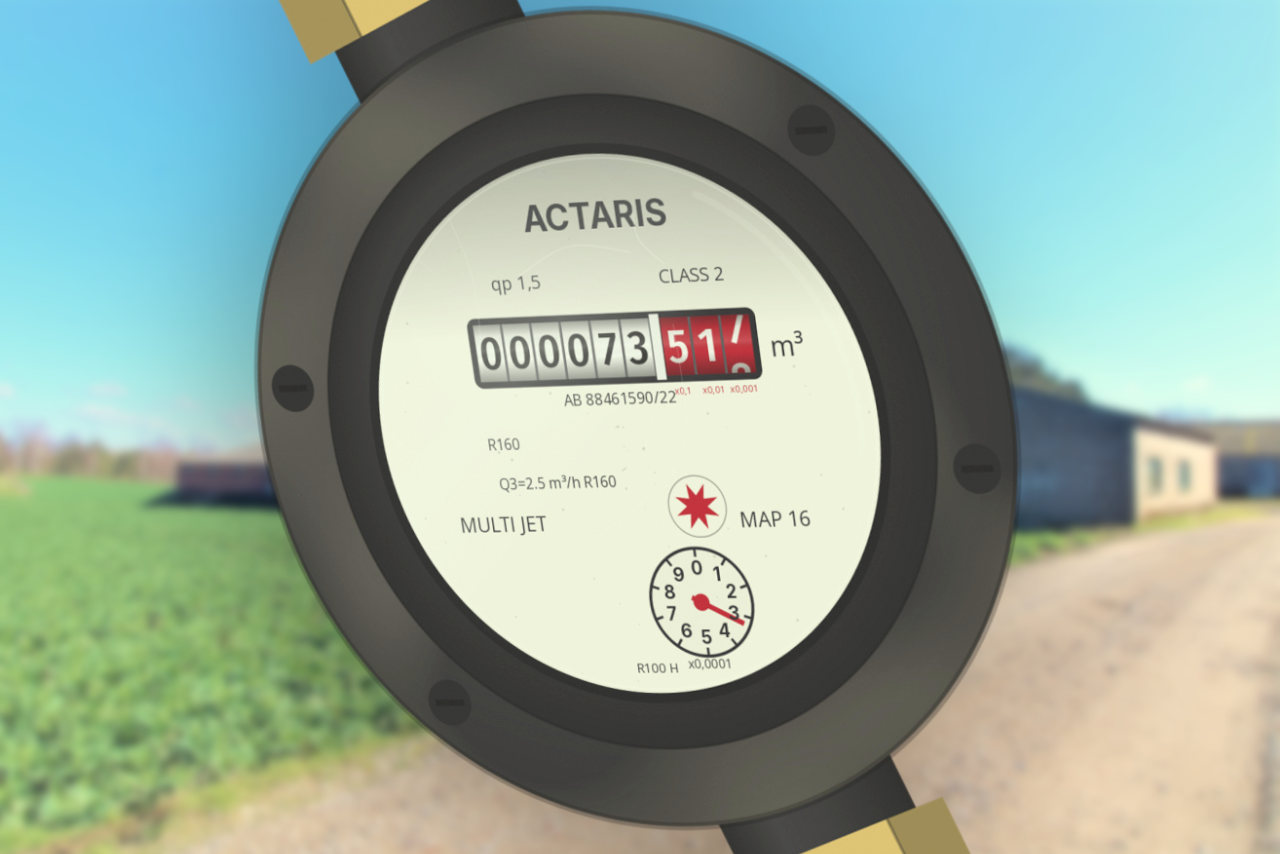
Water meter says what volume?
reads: 73.5173 m³
